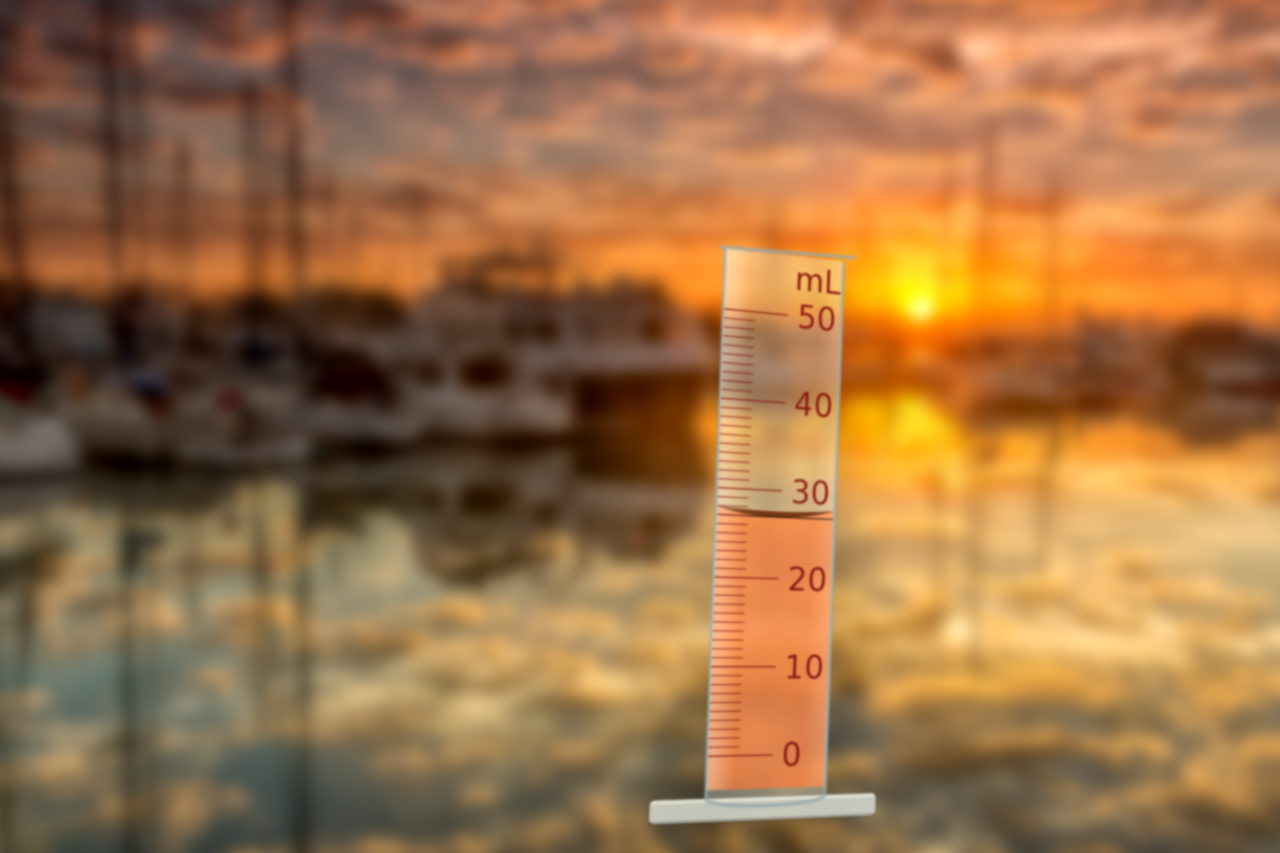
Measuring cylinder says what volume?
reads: 27 mL
